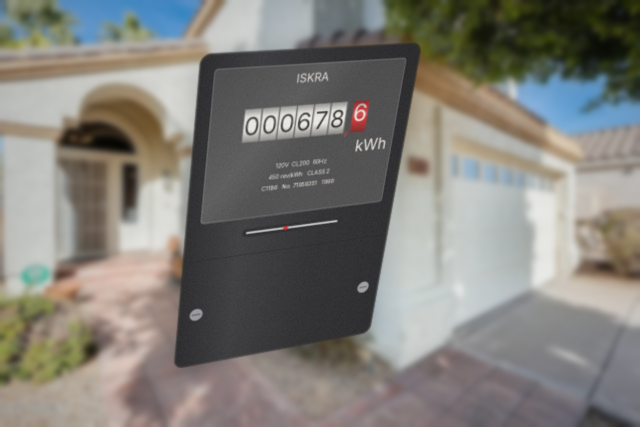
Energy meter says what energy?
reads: 678.6 kWh
